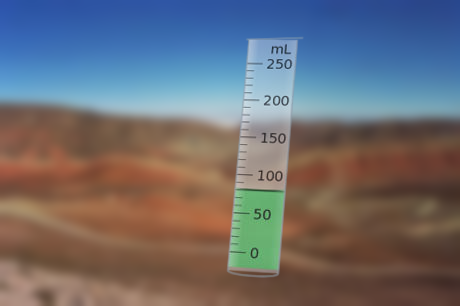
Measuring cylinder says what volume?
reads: 80 mL
